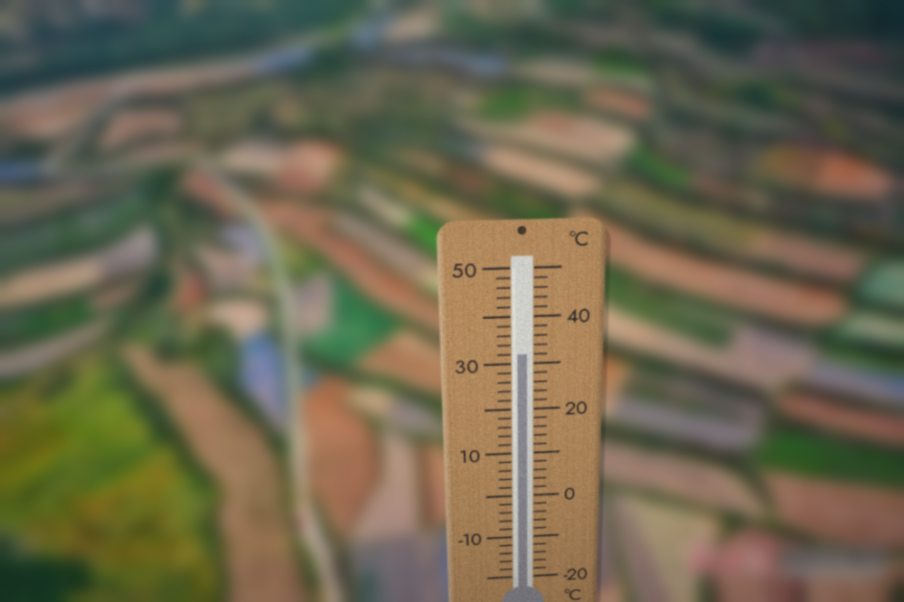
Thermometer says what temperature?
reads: 32 °C
